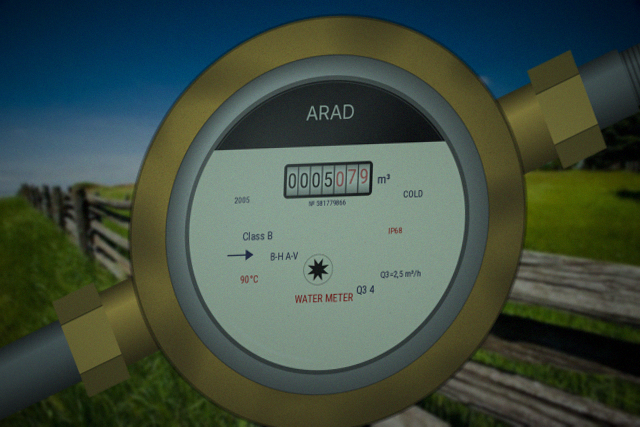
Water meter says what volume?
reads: 5.079 m³
